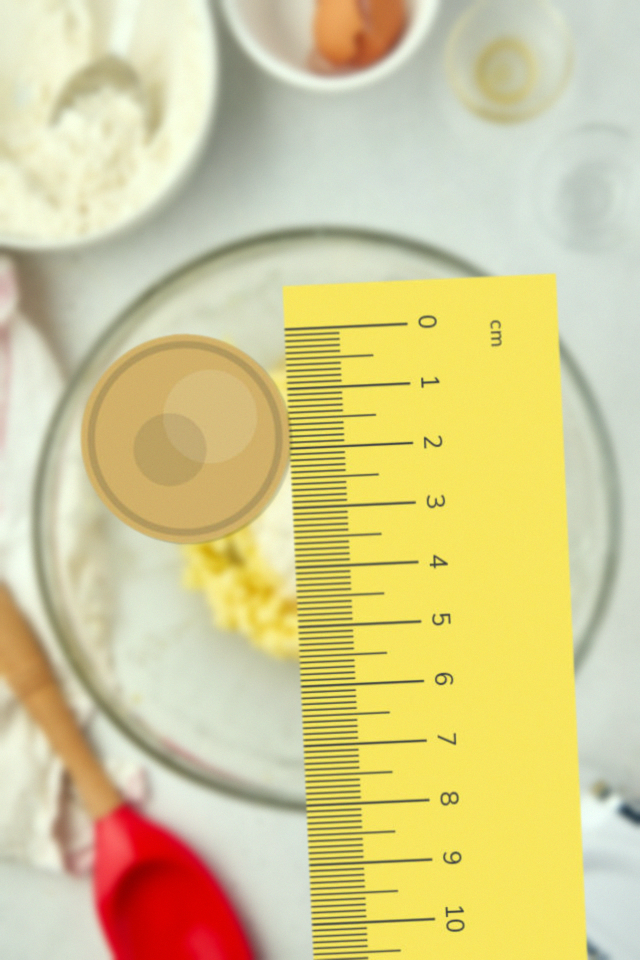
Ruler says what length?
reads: 3.5 cm
